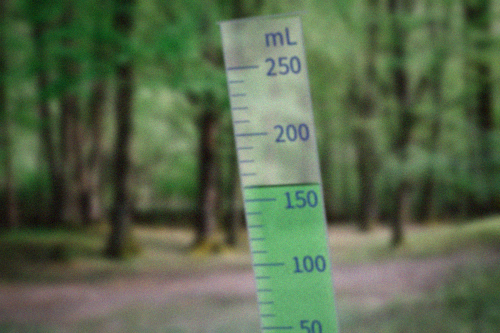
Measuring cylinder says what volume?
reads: 160 mL
